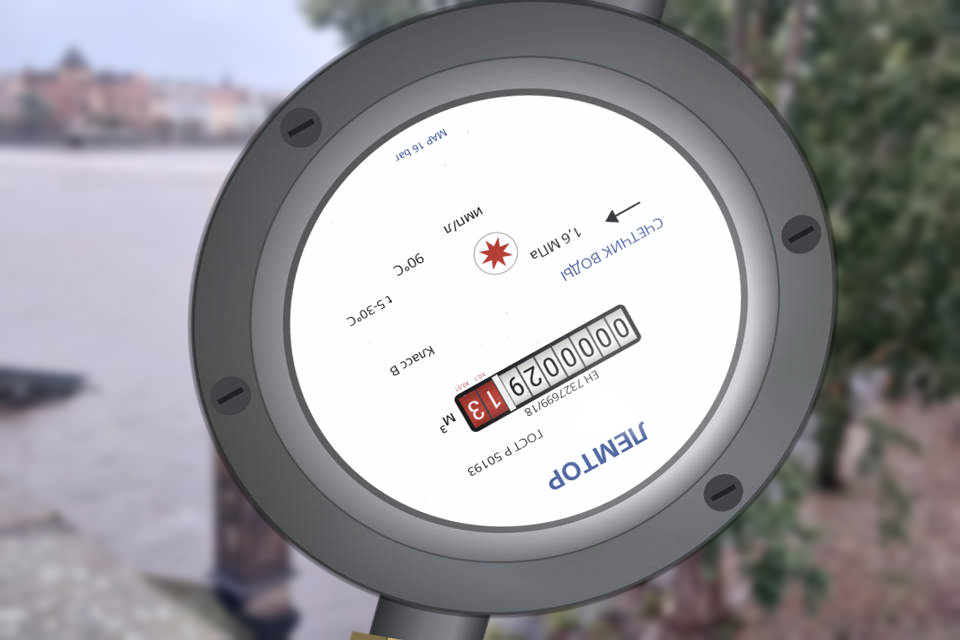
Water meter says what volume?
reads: 29.13 m³
